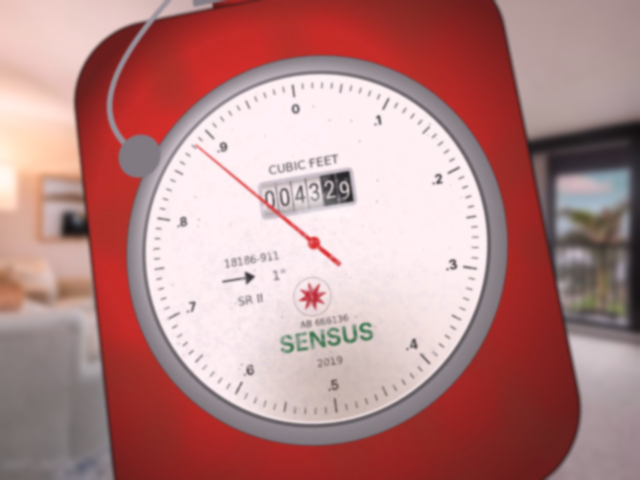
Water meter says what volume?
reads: 4328.88 ft³
